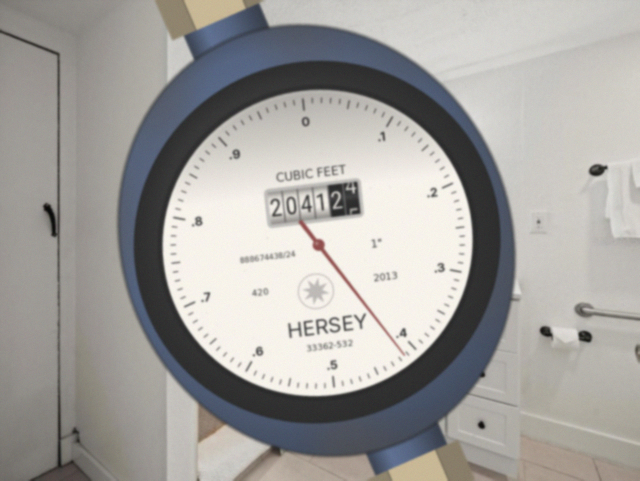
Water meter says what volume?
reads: 204124.41 ft³
